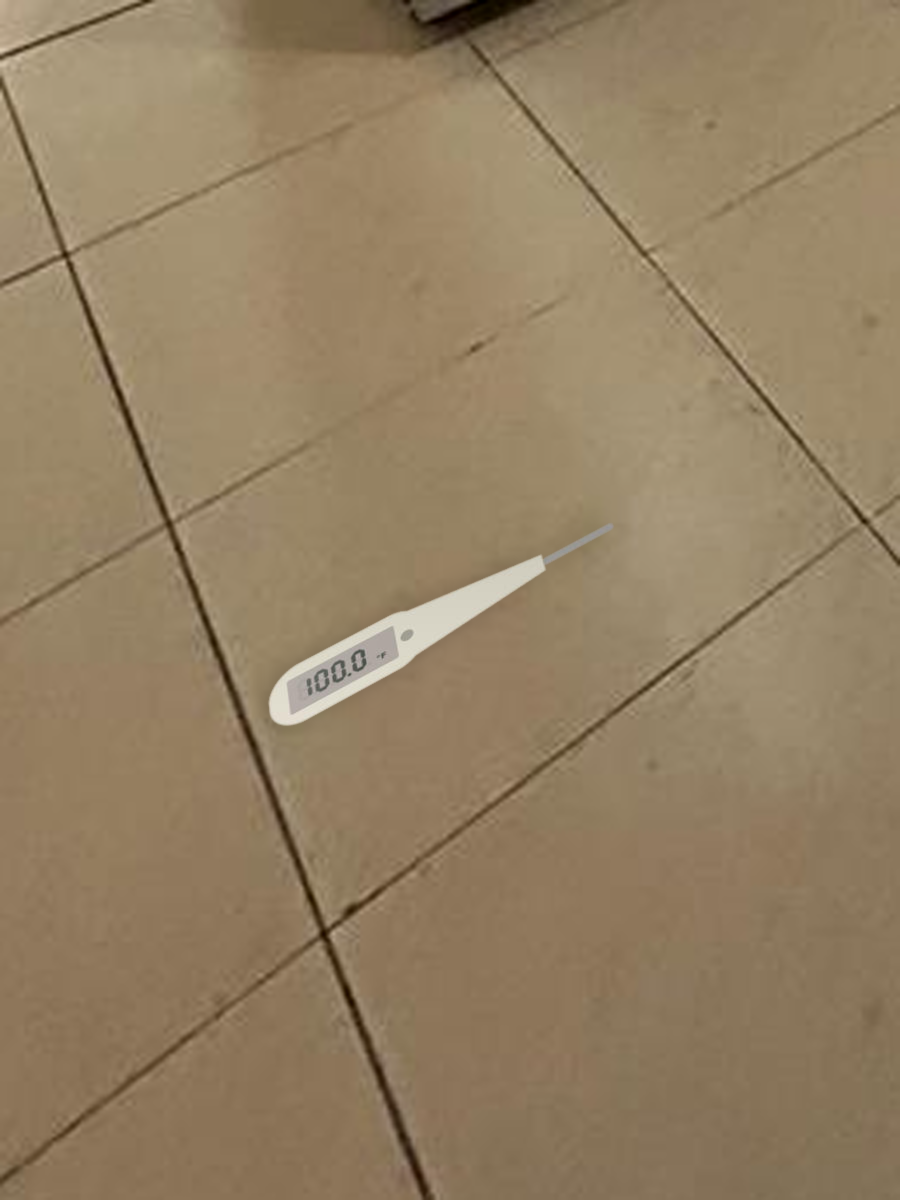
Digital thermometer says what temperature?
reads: 100.0 °F
